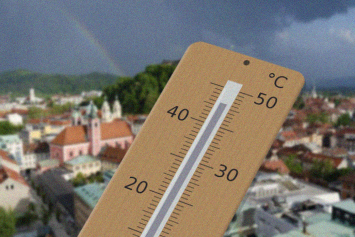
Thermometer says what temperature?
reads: 46 °C
